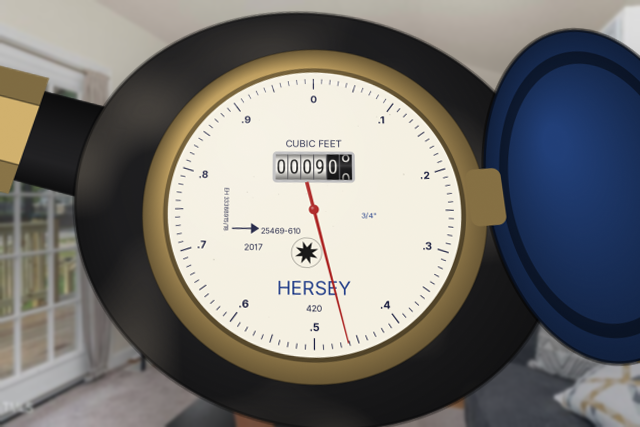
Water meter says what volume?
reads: 908.46 ft³
